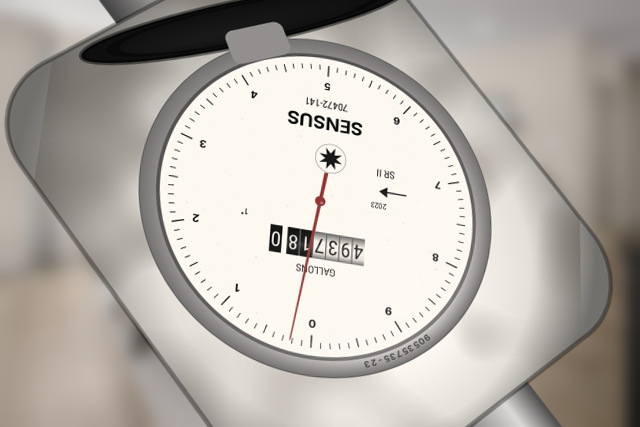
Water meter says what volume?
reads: 4937180.2 gal
